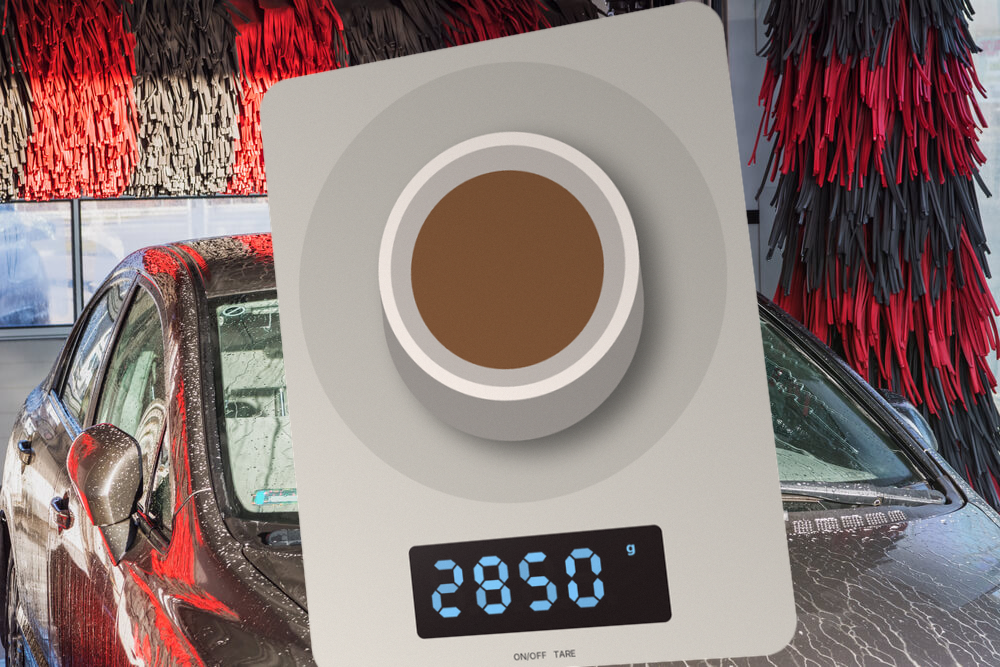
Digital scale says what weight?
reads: 2850 g
